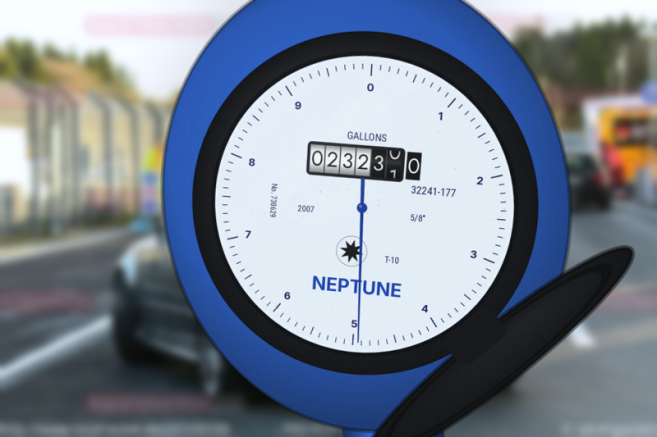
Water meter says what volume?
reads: 232304.9 gal
